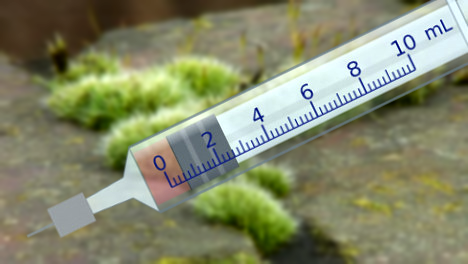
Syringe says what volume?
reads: 0.6 mL
